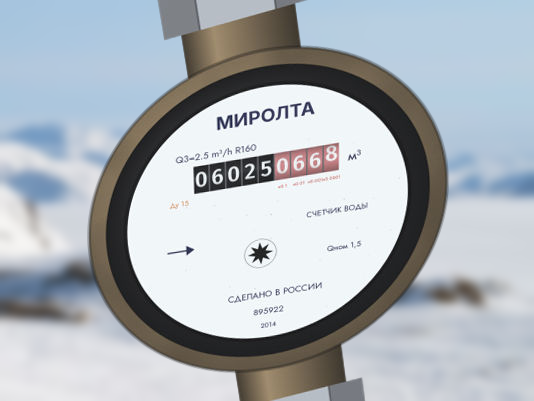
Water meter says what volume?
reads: 6025.0668 m³
